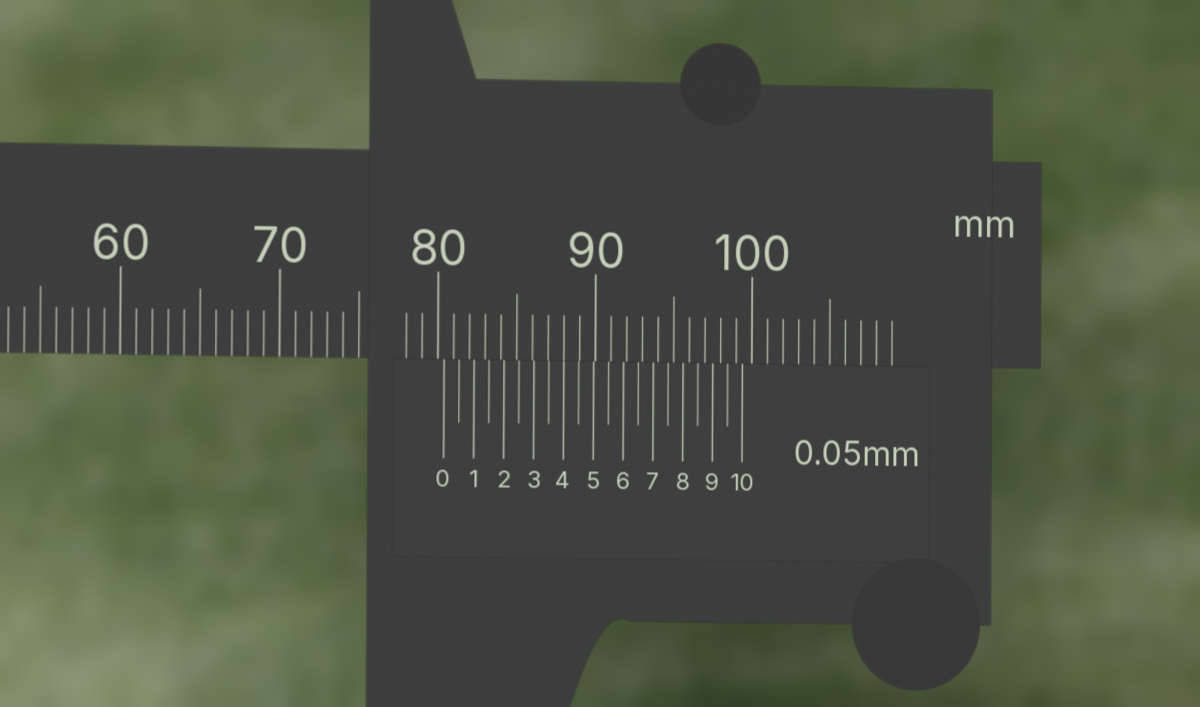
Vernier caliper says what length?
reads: 80.4 mm
